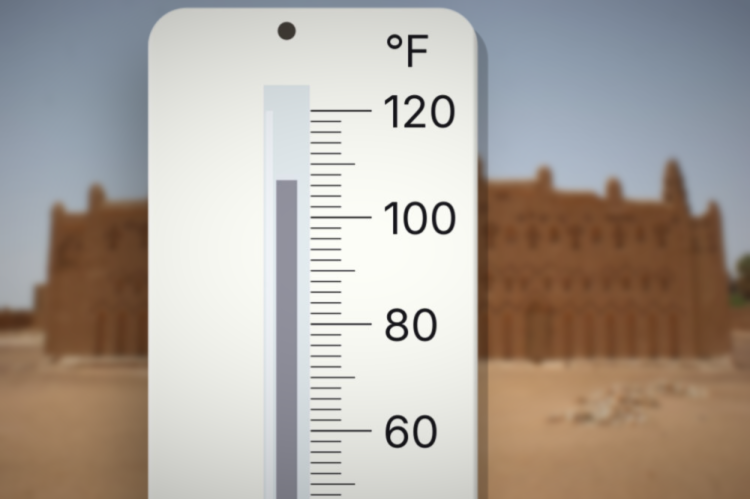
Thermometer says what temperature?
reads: 107 °F
